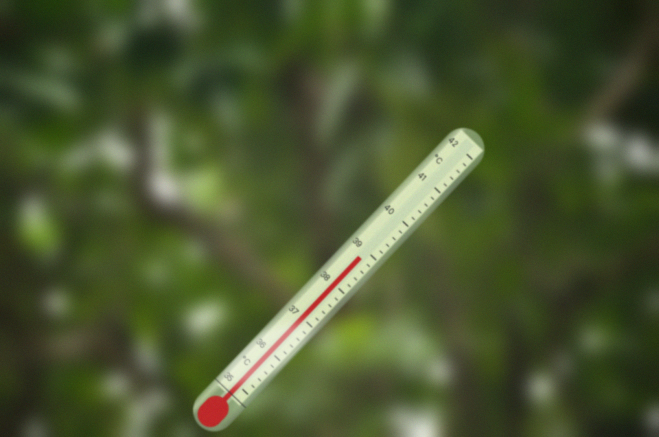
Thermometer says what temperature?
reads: 38.8 °C
